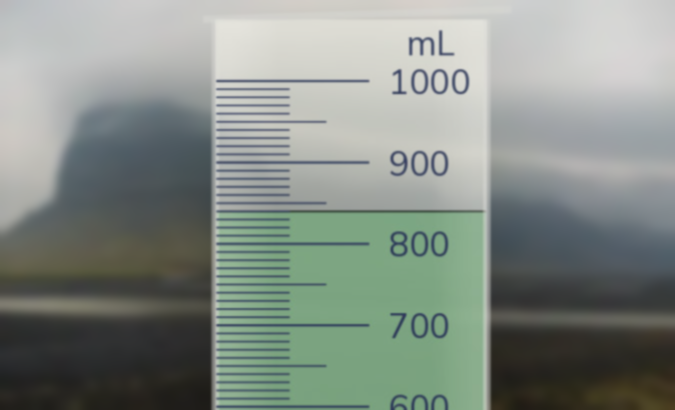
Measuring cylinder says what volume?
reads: 840 mL
